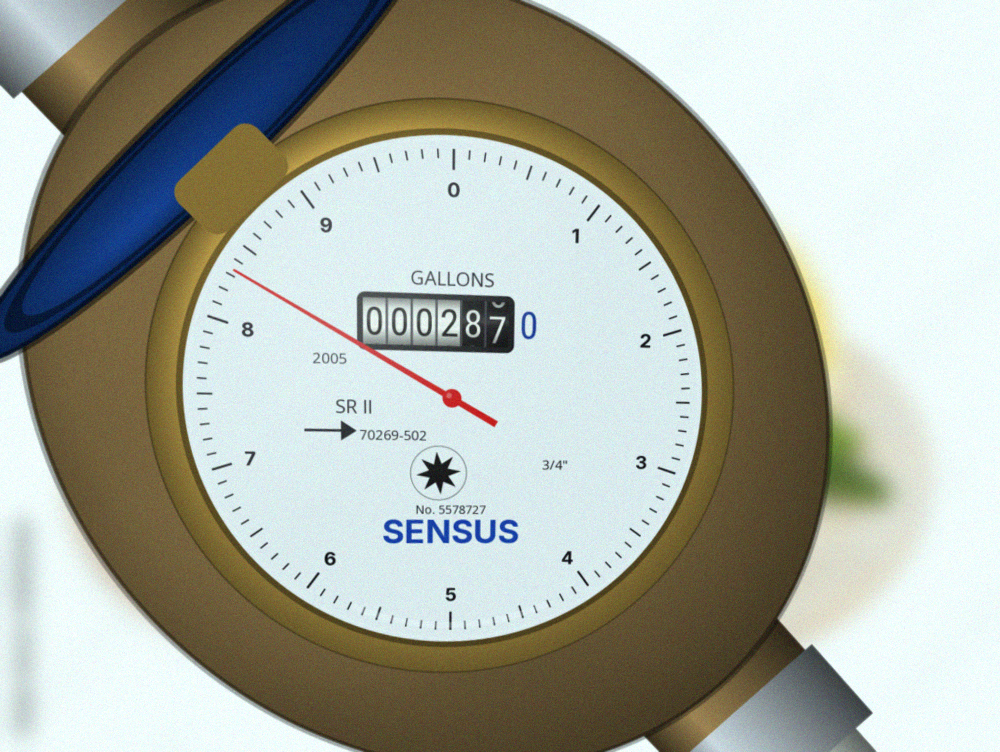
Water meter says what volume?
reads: 2868.3 gal
